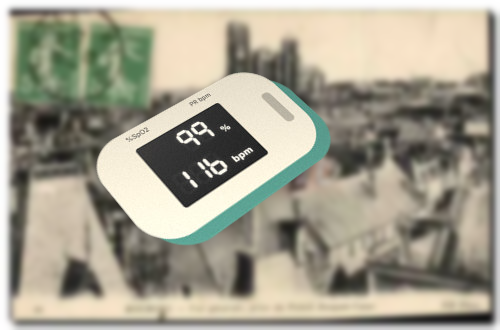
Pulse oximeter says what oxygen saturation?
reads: 99 %
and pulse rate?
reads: 116 bpm
